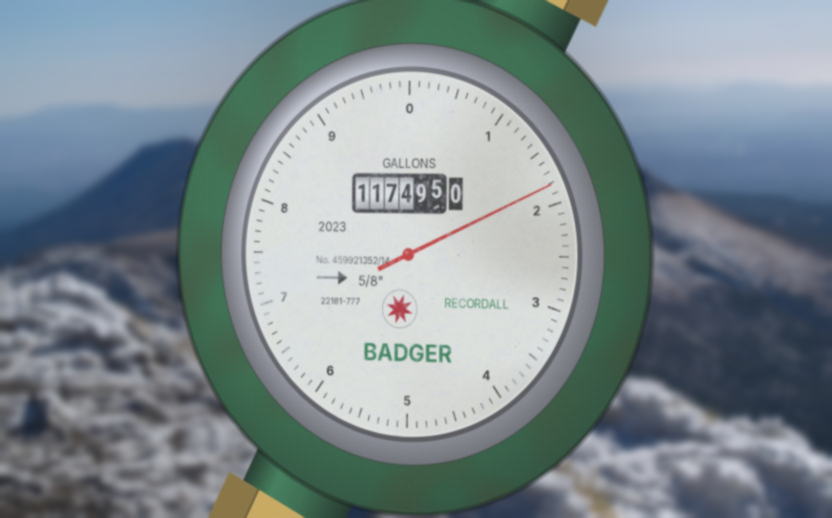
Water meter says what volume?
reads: 1174951.8 gal
